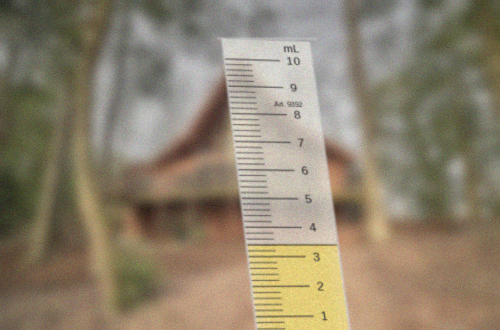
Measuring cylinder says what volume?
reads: 3.4 mL
